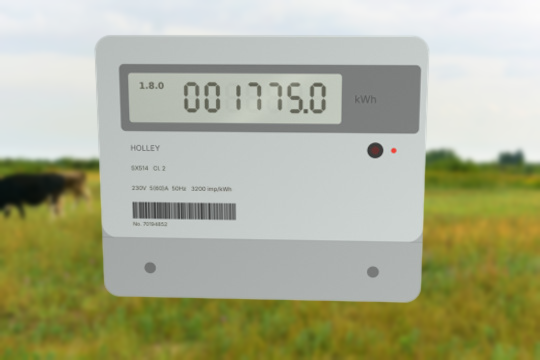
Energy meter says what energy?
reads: 1775.0 kWh
